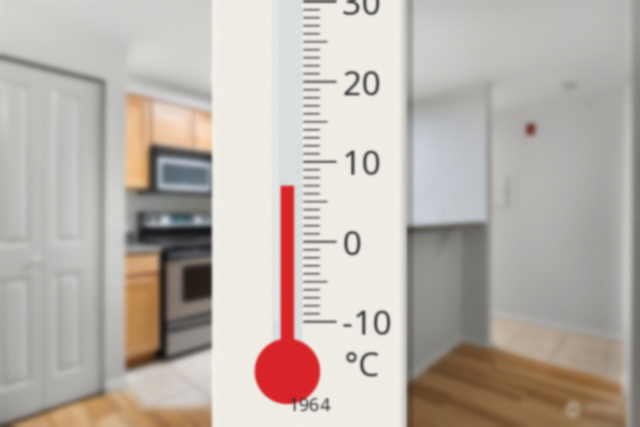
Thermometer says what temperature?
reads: 7 °C
